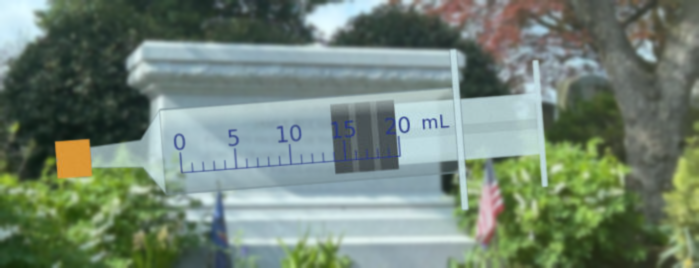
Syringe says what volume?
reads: 14 mL
